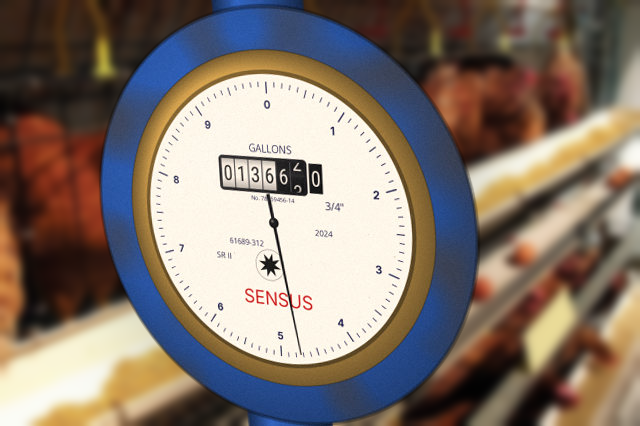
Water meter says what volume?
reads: 136624.7 gal
